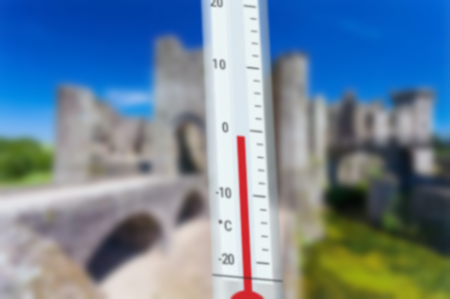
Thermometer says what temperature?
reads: -1 °C
